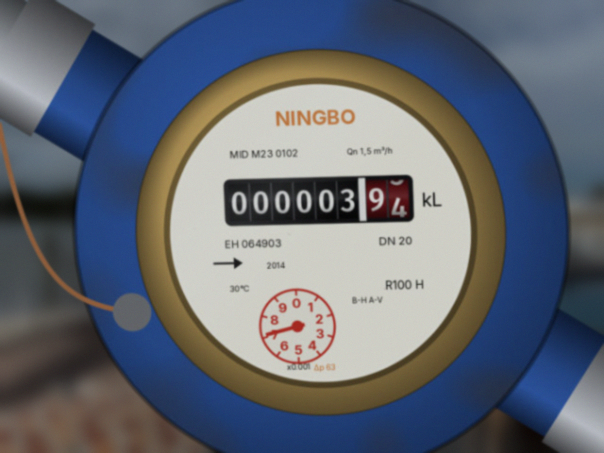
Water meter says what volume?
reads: 3.937 kL
